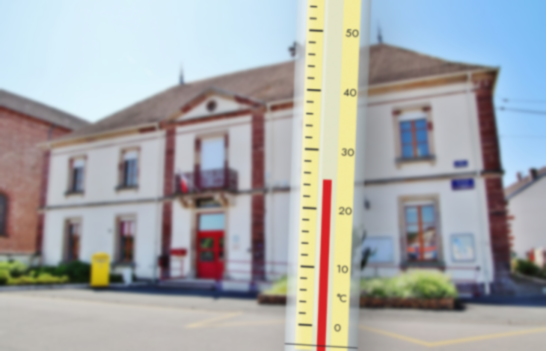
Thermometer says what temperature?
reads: 25 °C
